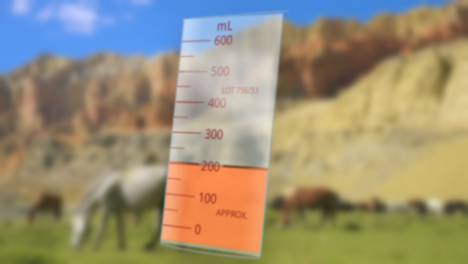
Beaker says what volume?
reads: 200 mL
